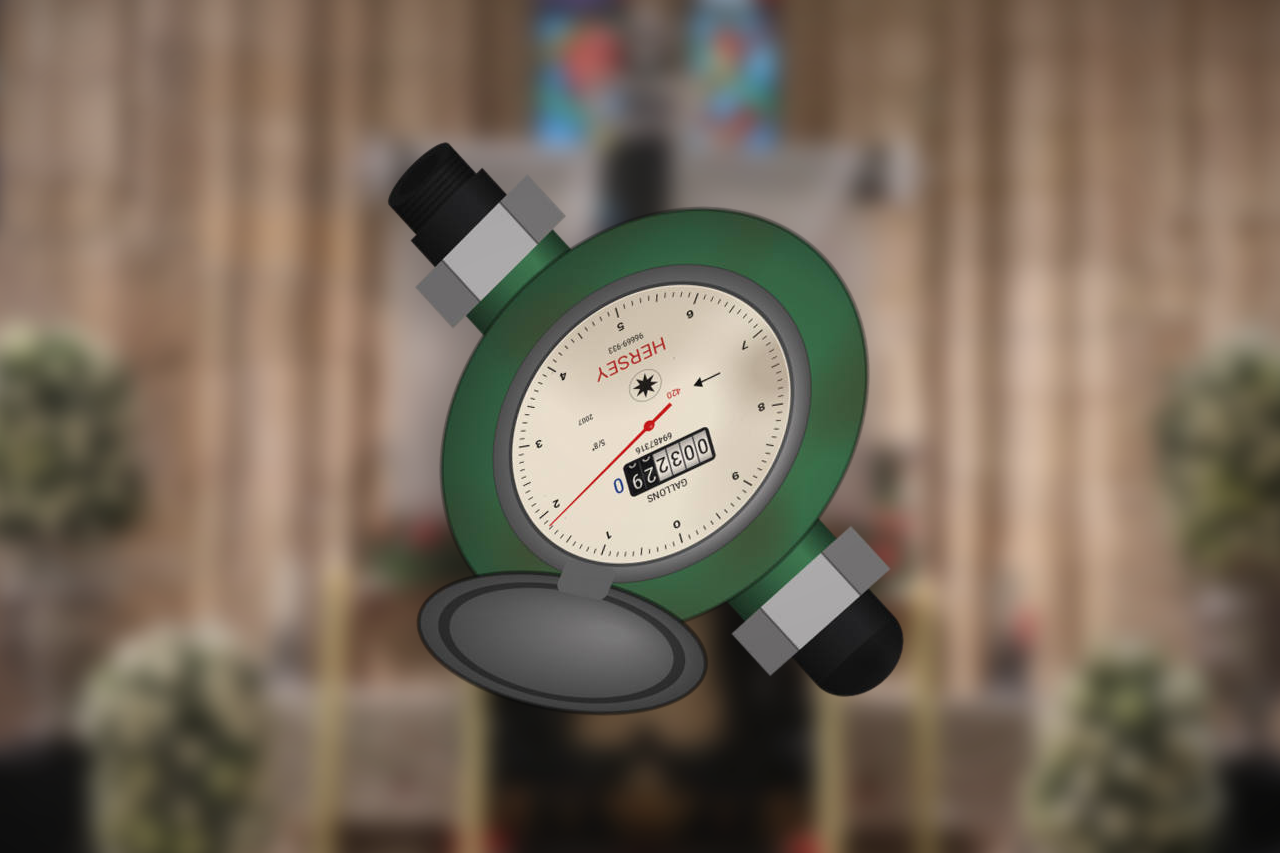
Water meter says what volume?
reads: 32291.8 gal
